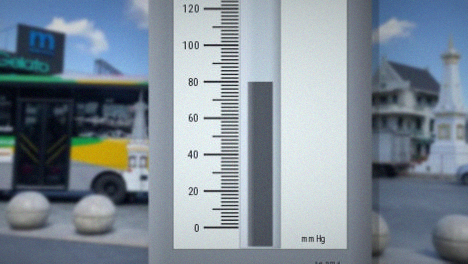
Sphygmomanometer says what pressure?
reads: 80 mmHg
